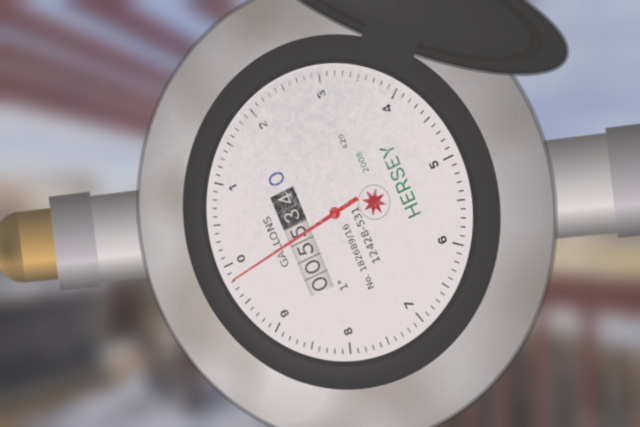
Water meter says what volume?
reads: 55339.8 gal
